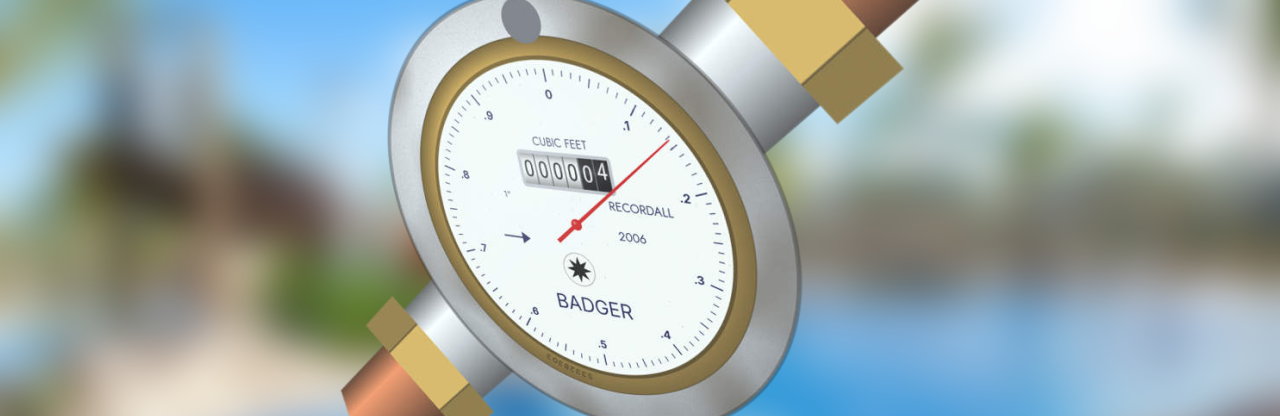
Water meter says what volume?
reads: 4.14 ft³
